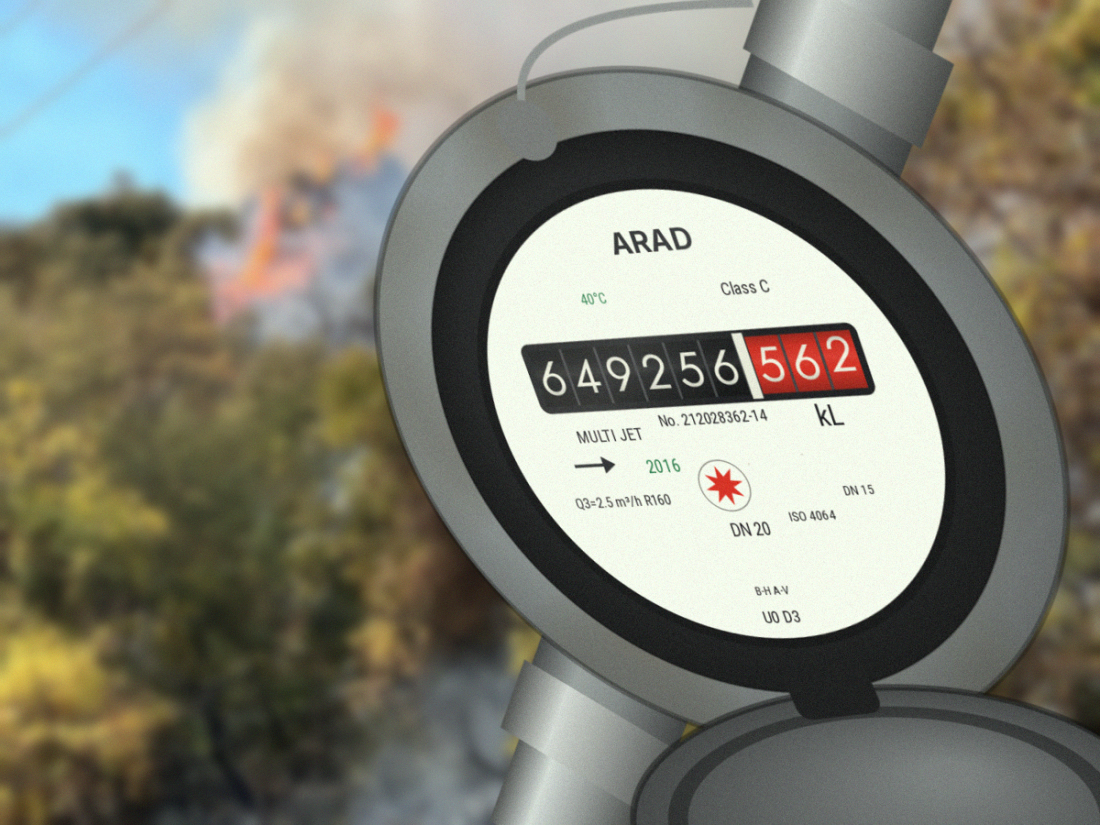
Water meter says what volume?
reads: 649256.562 kL
